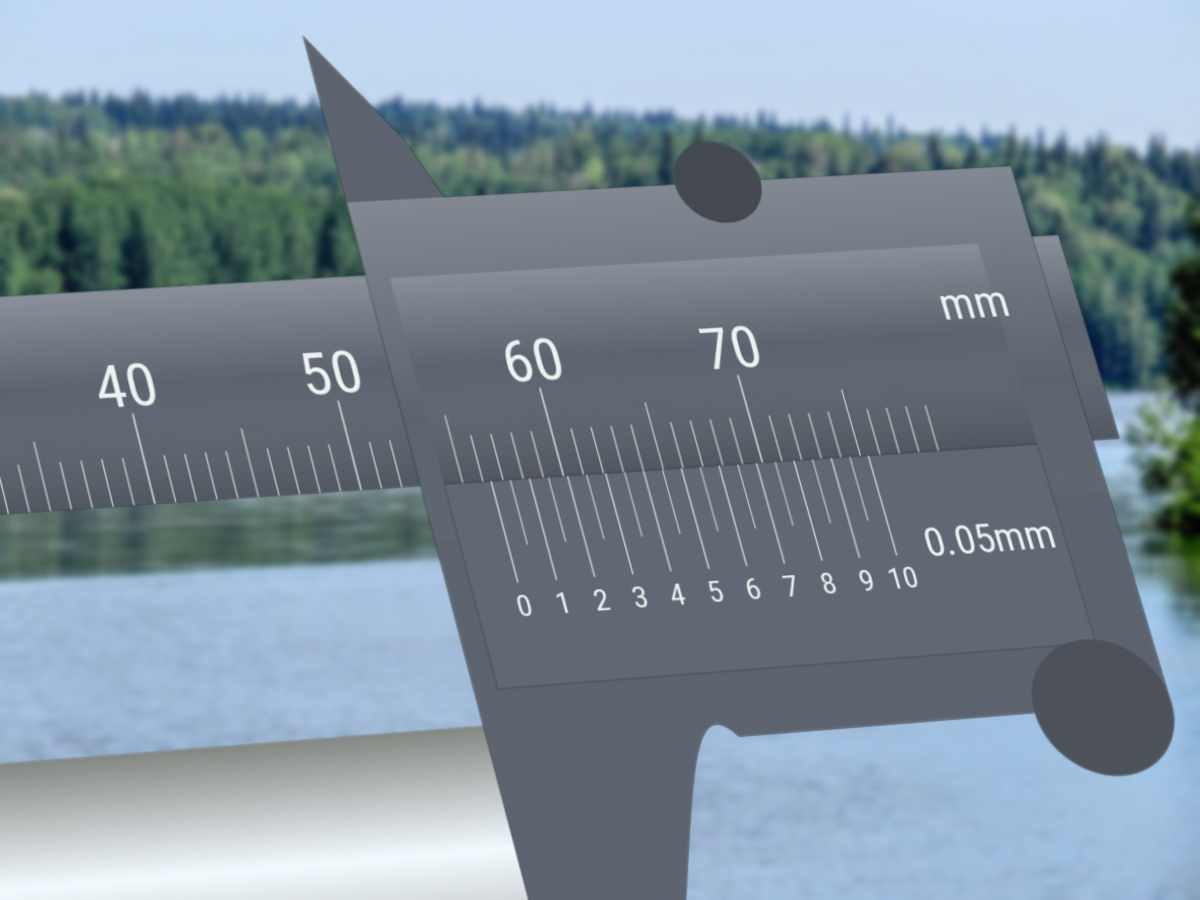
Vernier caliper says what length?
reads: 56.4 mm
